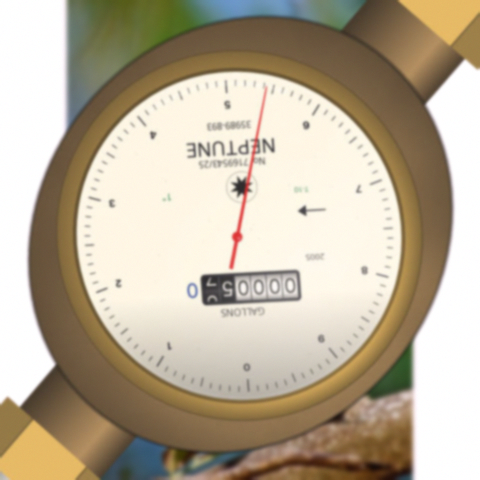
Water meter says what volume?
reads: 565.4 gal
